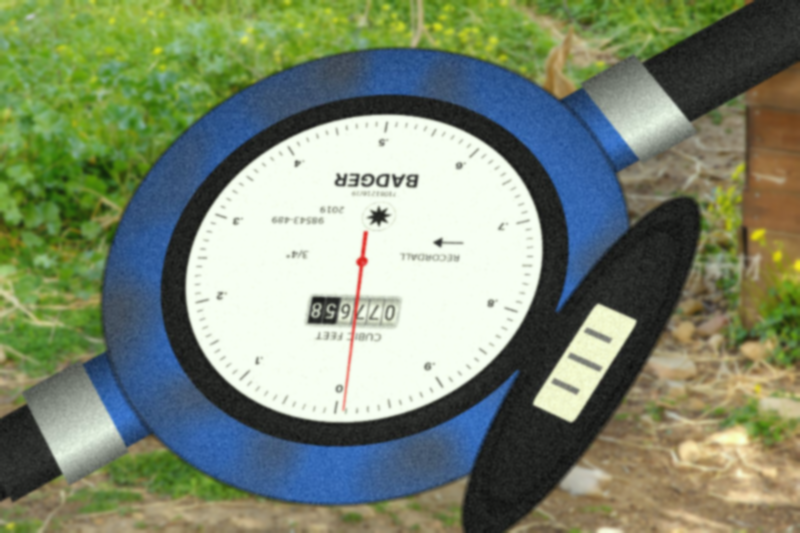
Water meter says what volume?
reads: 77657.99 ft³
